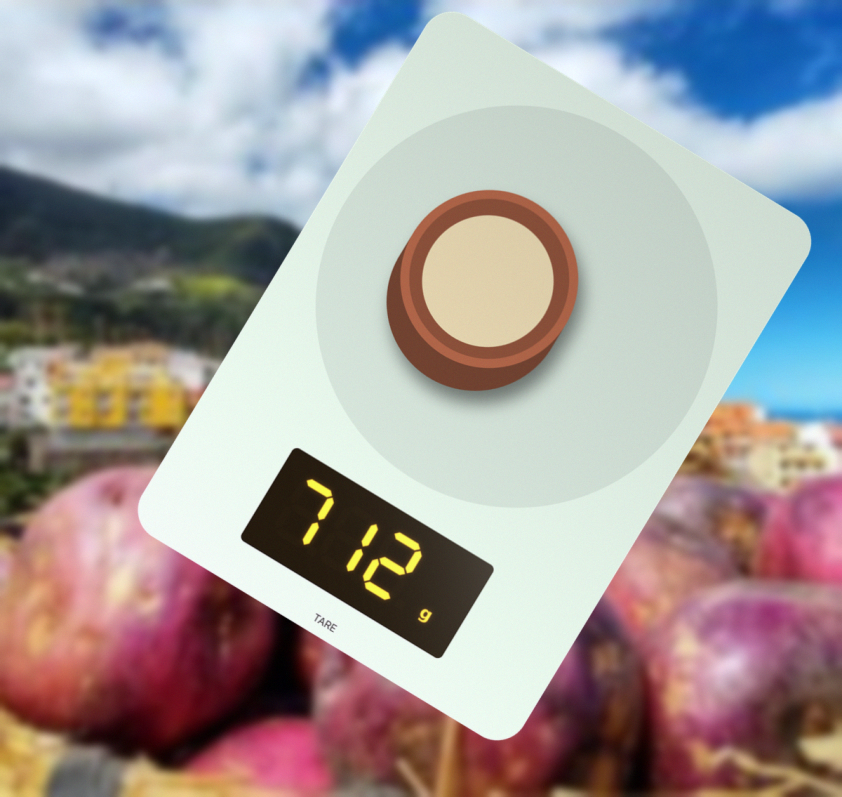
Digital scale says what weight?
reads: 712 g
